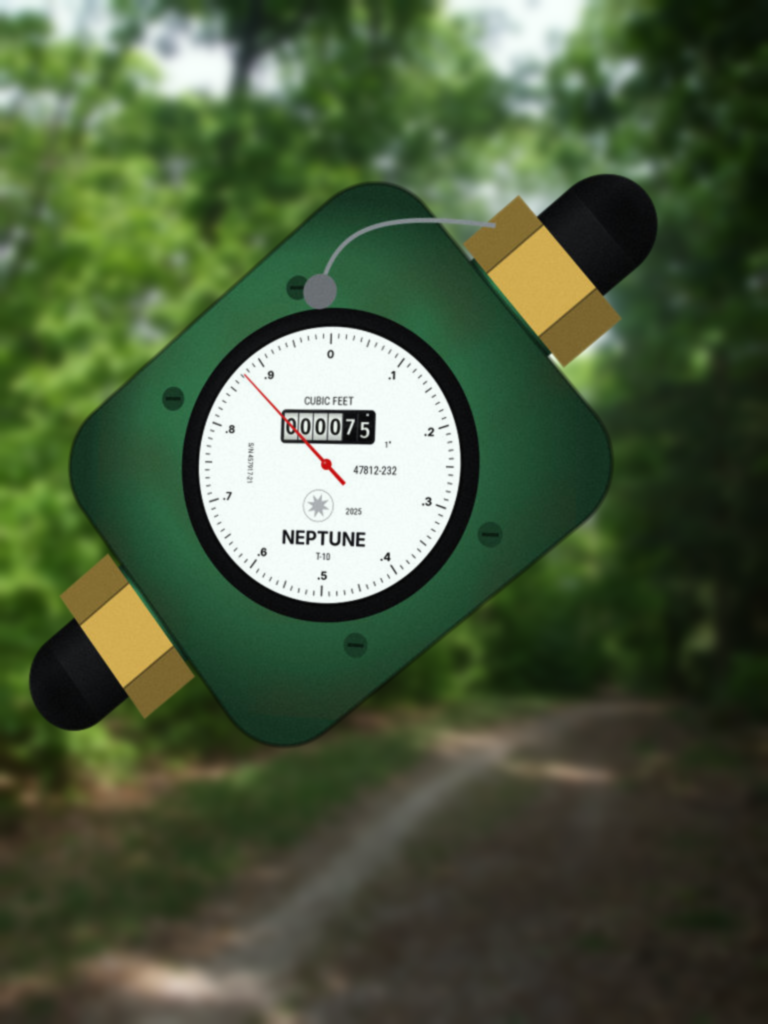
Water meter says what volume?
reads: 74.87 ft³
